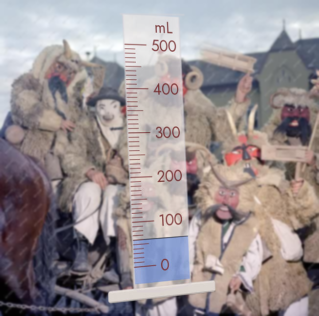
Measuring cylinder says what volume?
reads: 60 mL
